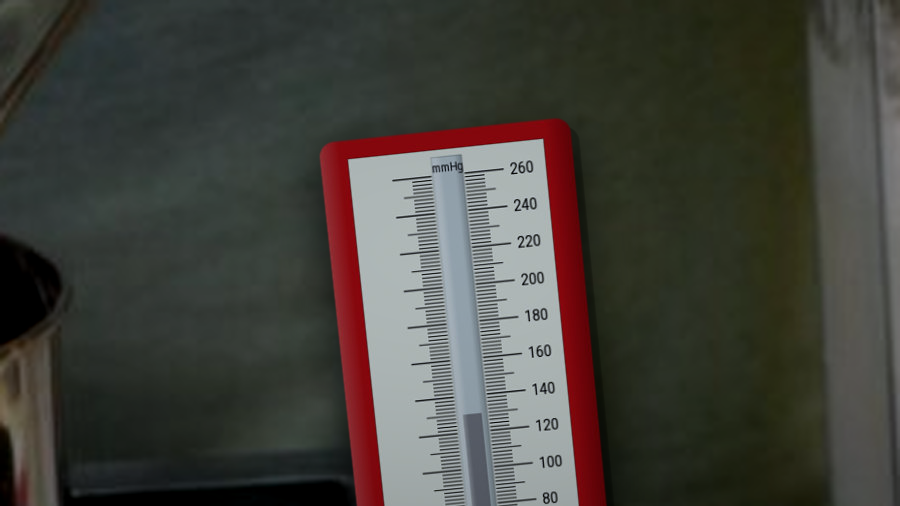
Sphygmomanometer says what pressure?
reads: 130 mmHg
